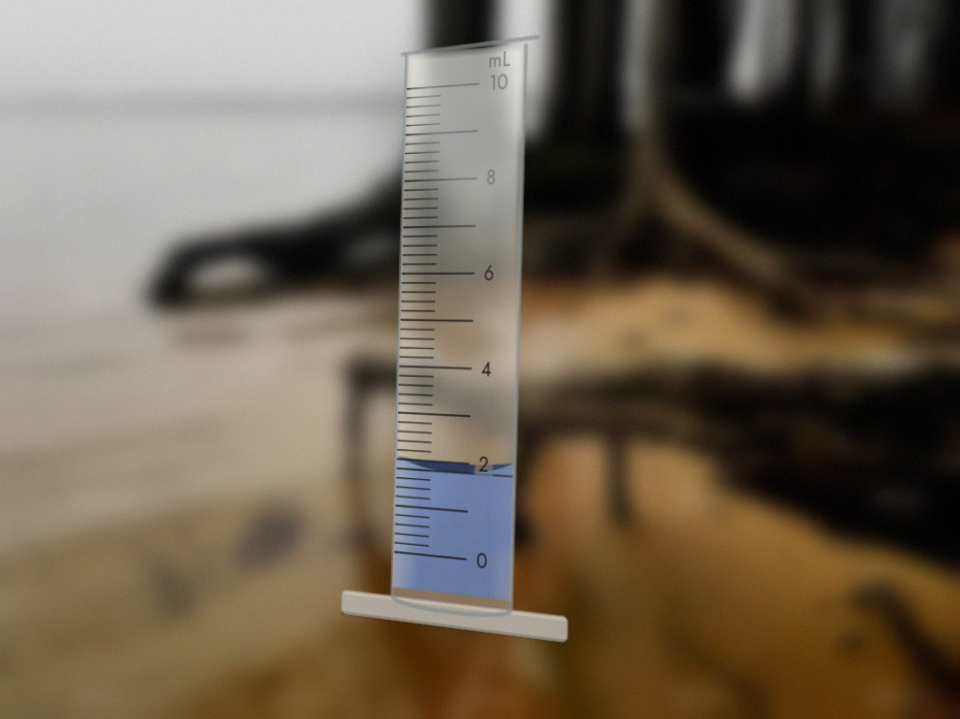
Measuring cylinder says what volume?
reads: 1.8 mL
